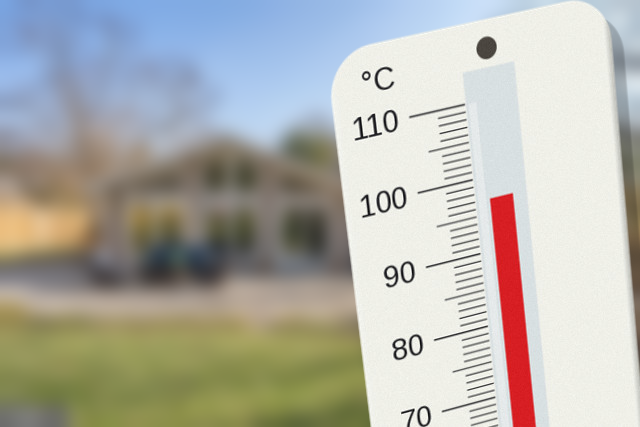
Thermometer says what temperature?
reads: 97 °C
